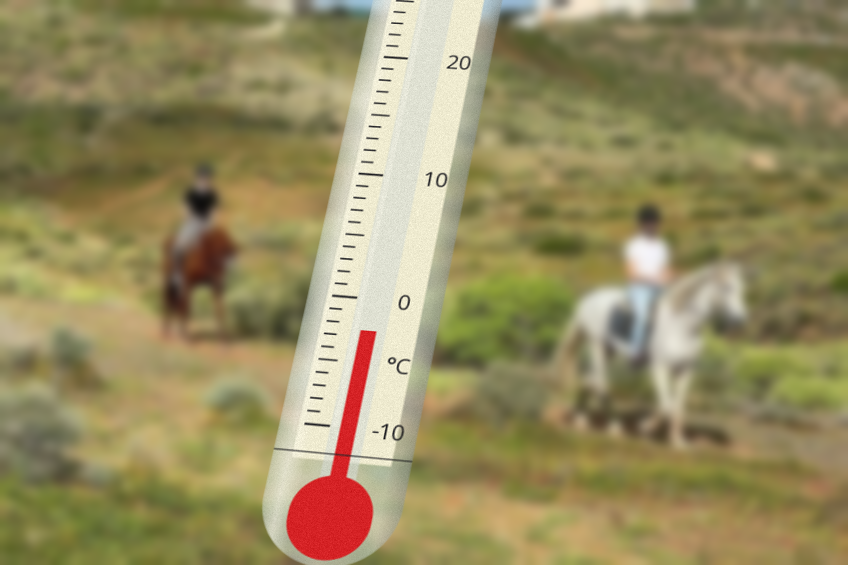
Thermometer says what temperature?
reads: -2.5 °C
